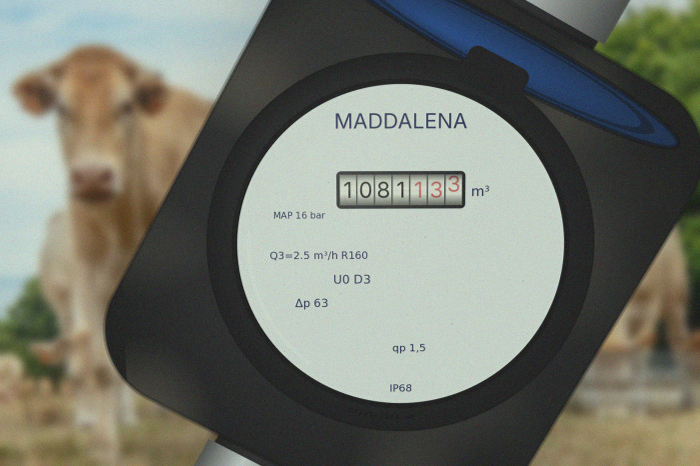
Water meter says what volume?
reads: 1081.133 m³
